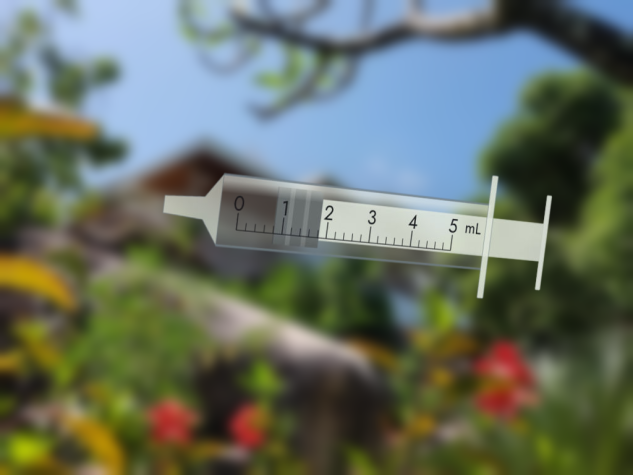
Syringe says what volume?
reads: 0.8 mL
